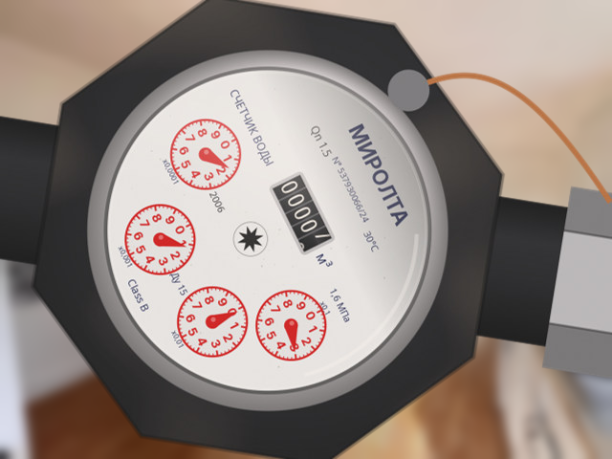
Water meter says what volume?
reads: 7.3011 m³
